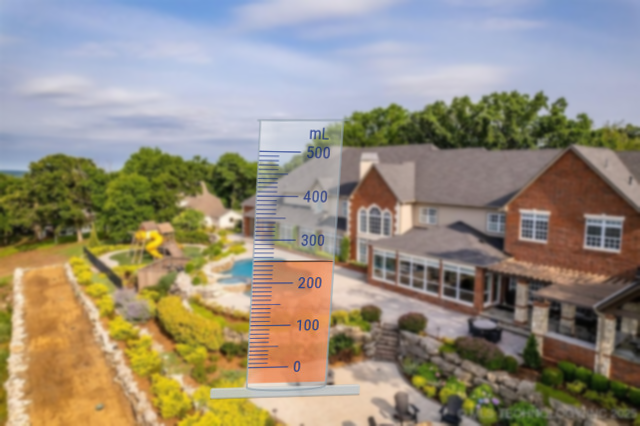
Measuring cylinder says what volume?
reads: 250 mL
